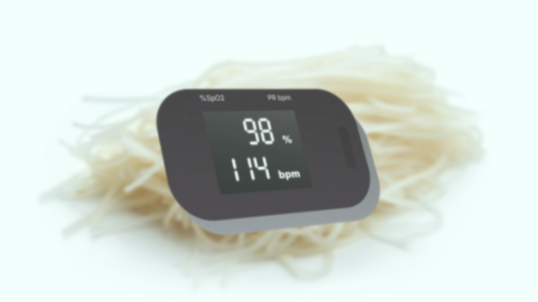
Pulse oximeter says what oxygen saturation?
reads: 98 %
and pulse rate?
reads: 114 bpm
